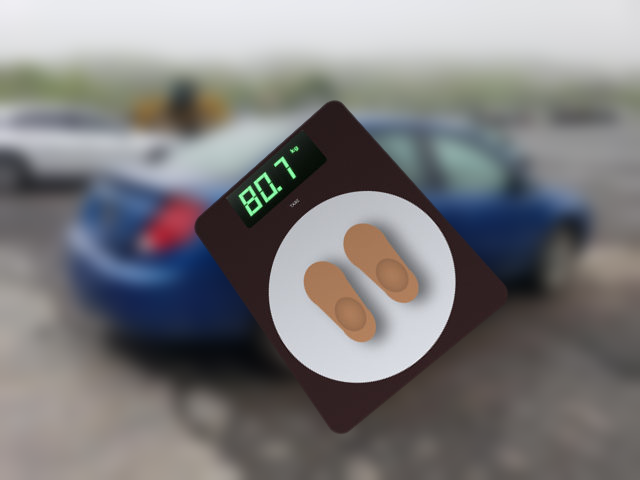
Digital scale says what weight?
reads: 80.7 kg
